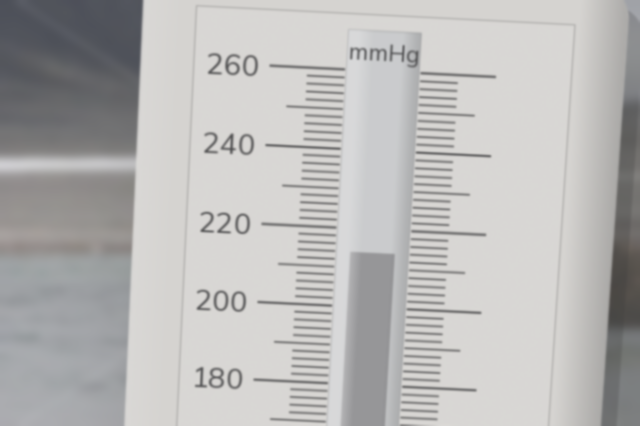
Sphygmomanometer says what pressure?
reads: 214 mmHg
